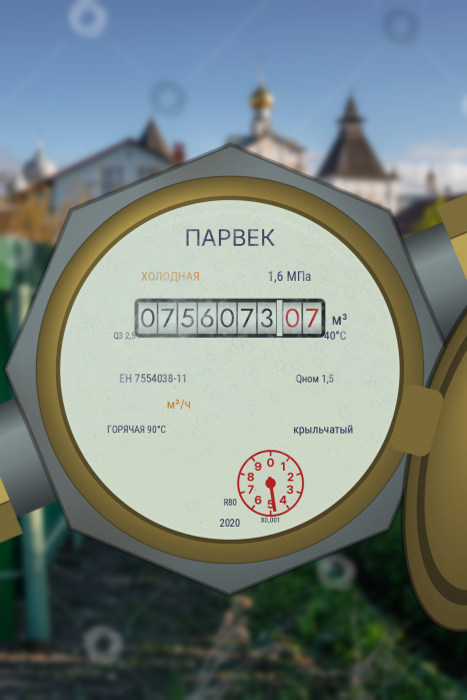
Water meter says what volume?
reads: 756073.074 m³
